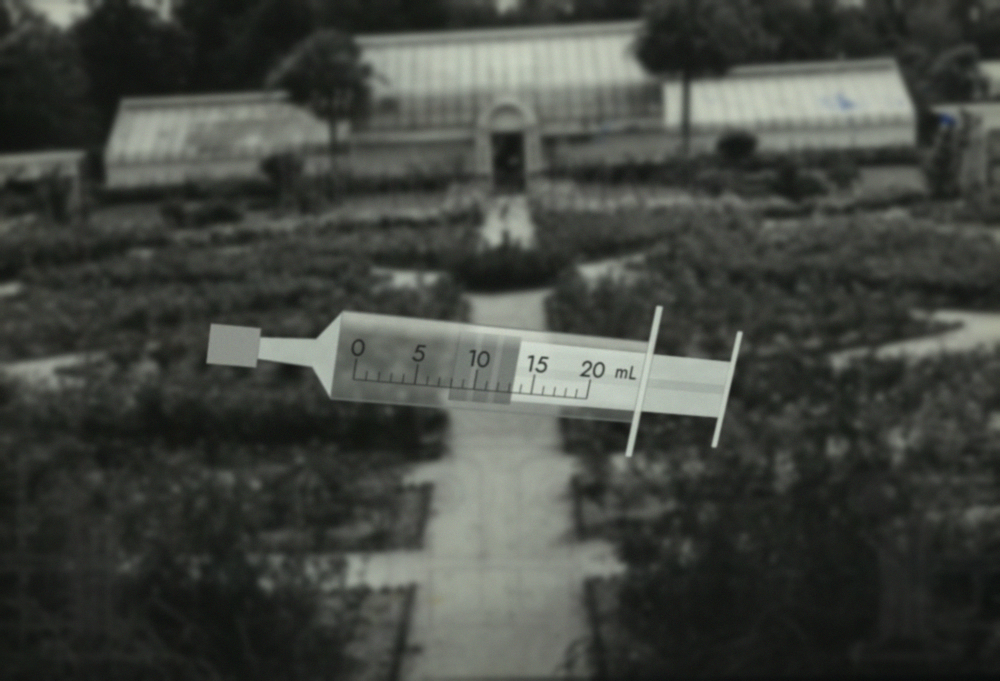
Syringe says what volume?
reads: 8 mL
